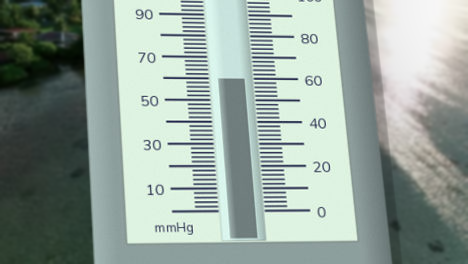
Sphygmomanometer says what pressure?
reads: 60 mmHg
